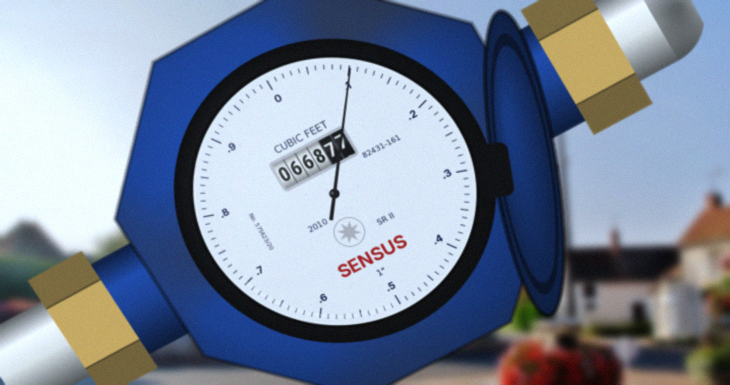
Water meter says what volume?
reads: 66877.10 ft³
